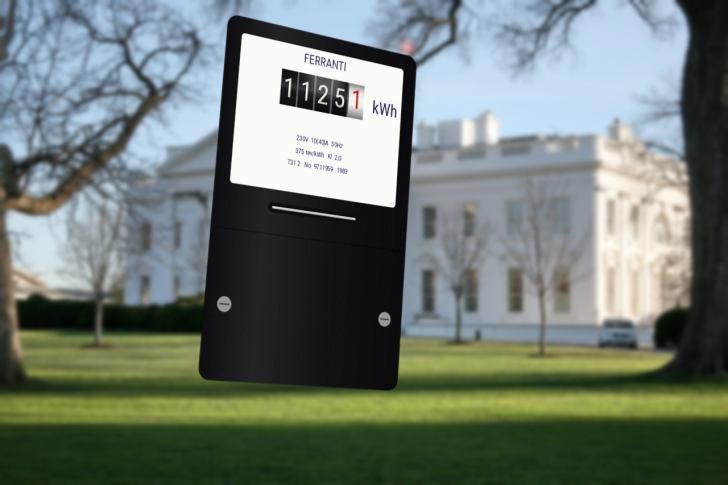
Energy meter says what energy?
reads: 1125.1 kWh
